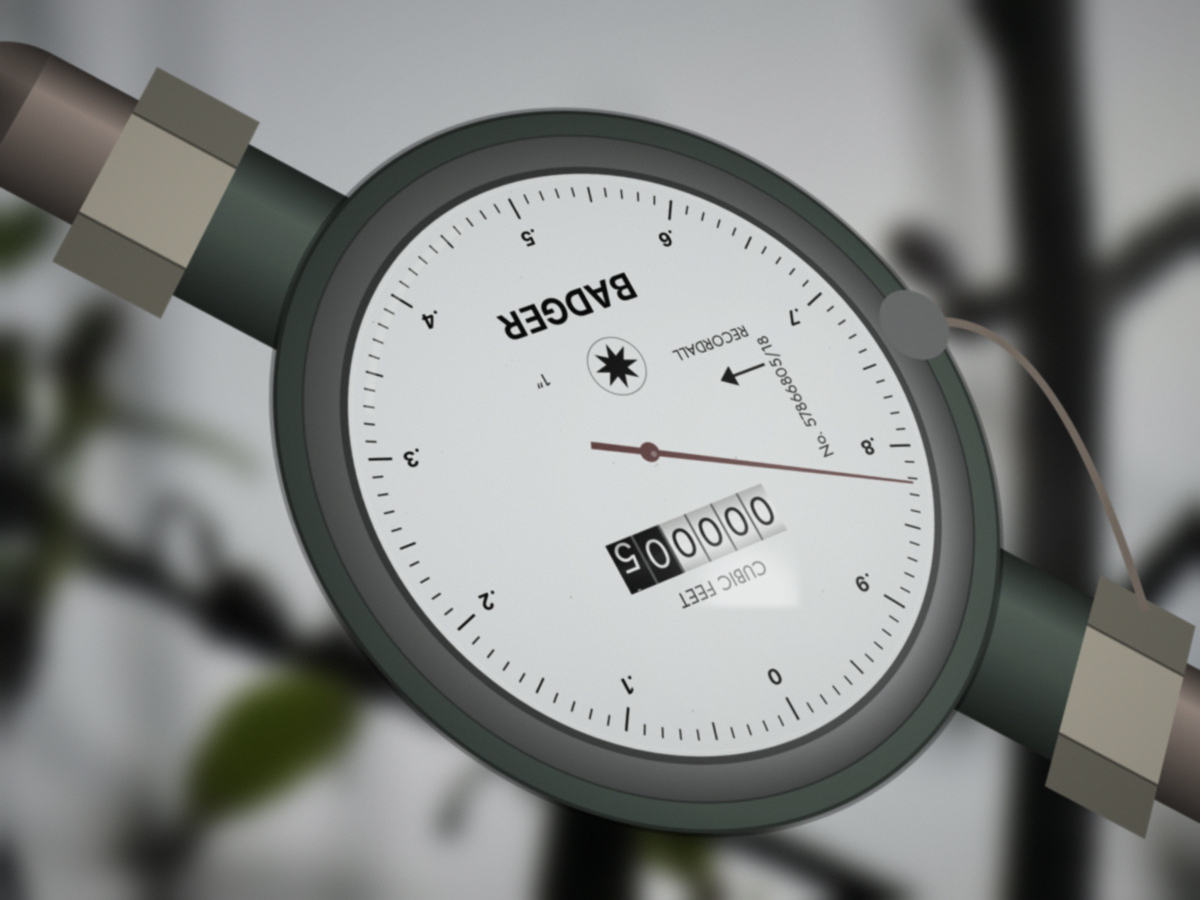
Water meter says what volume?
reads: 4.82 ft³
